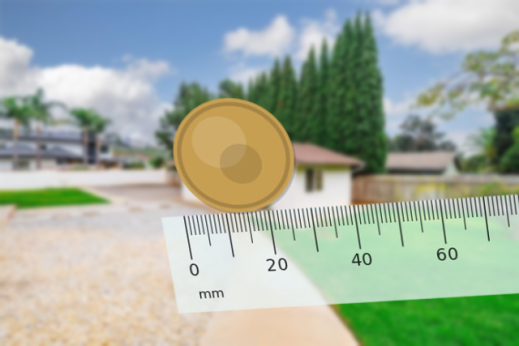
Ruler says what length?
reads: 28 mm
